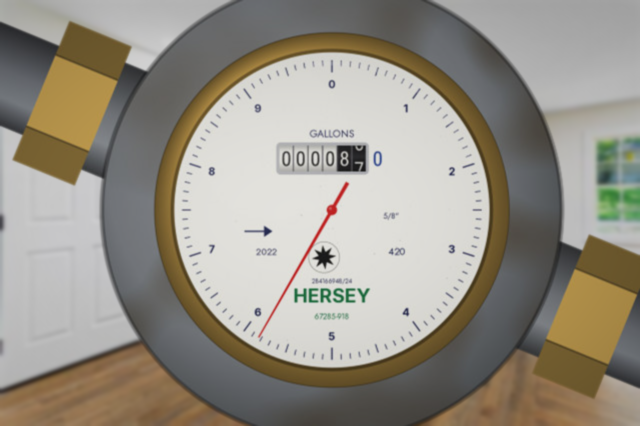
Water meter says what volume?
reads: 865.8 gal
